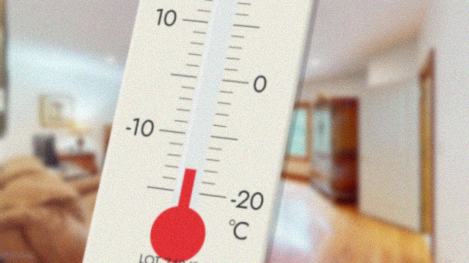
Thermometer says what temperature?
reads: -16 °C
